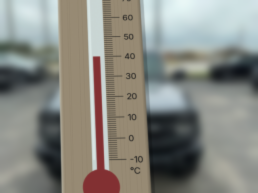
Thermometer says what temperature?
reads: 40 °C
